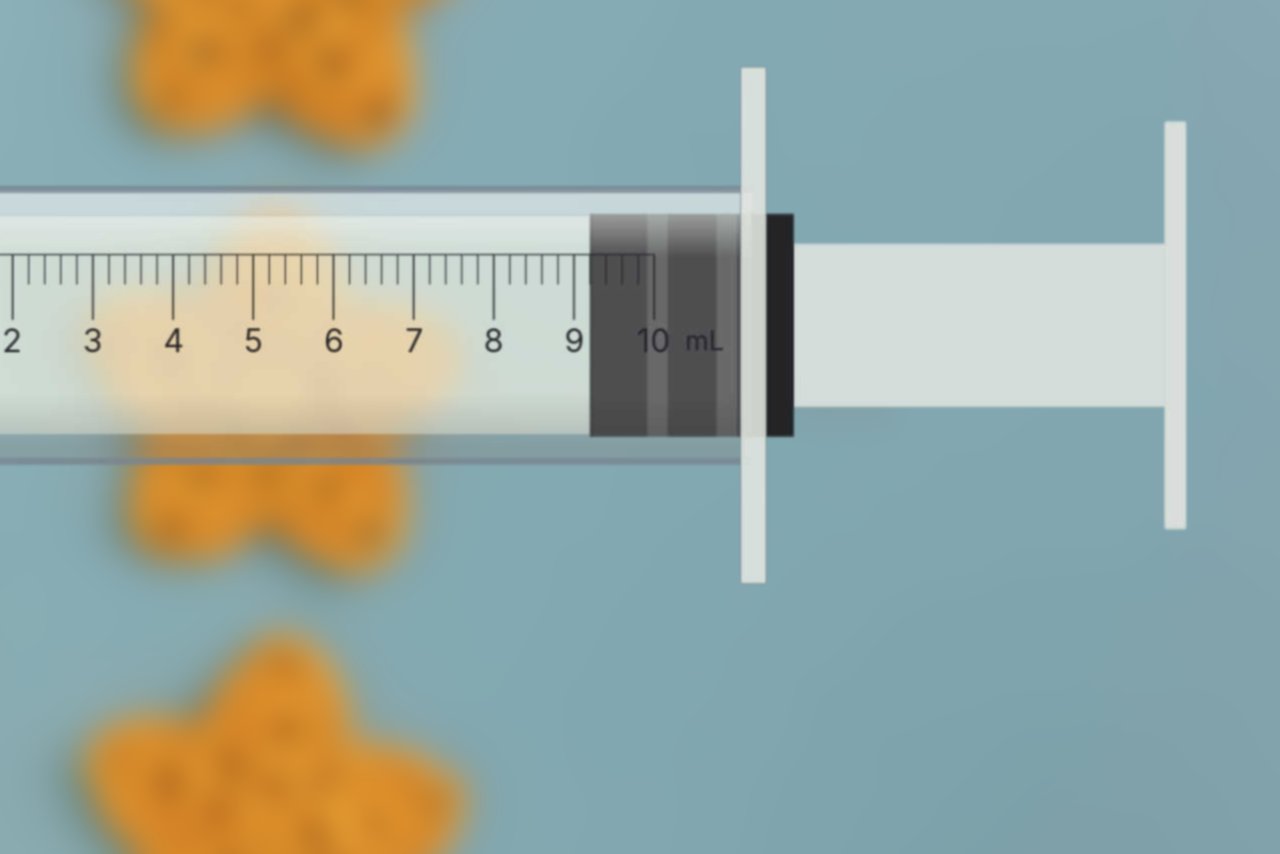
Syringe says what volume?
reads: 9.2 mL
